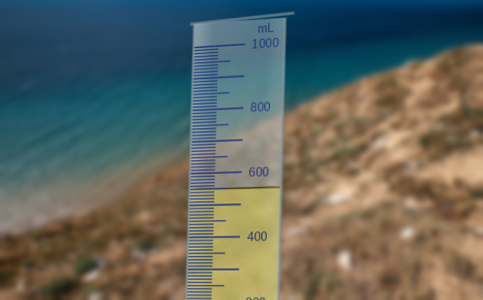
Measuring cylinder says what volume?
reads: 550 mL
